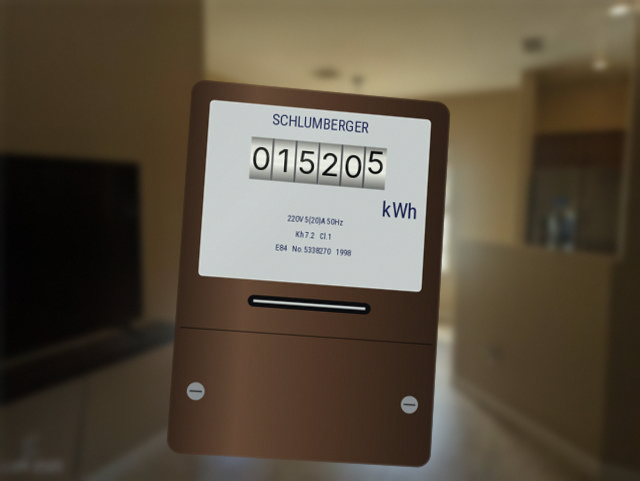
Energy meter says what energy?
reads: 15205 kWh
